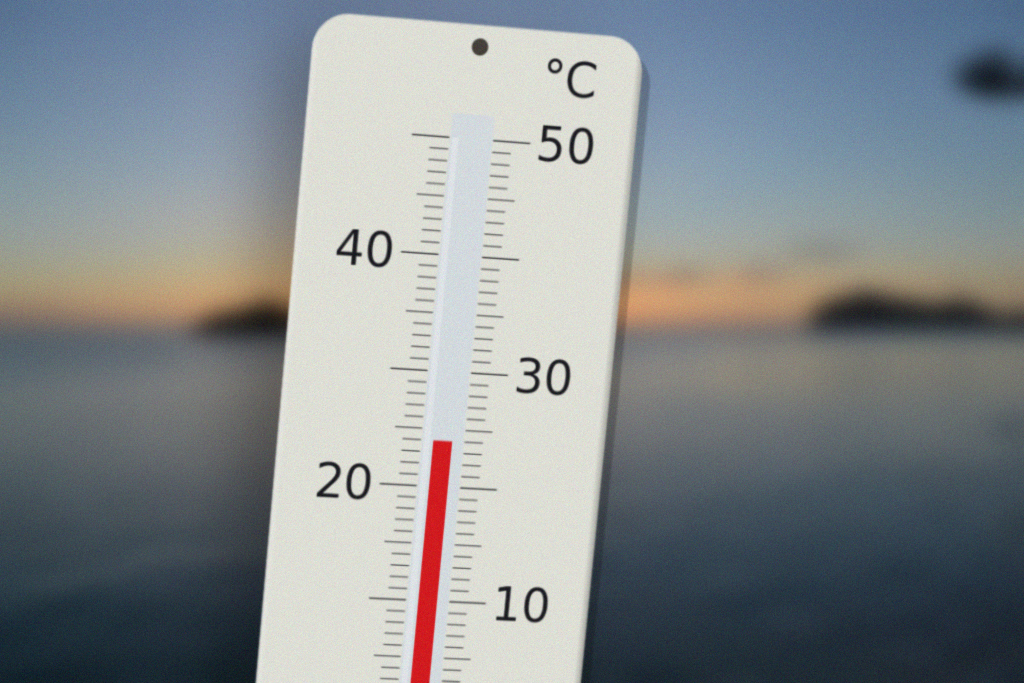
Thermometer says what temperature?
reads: 24 °C
